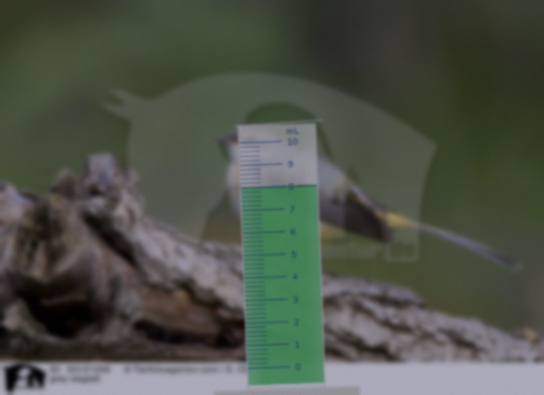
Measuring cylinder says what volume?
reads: 8 mL
